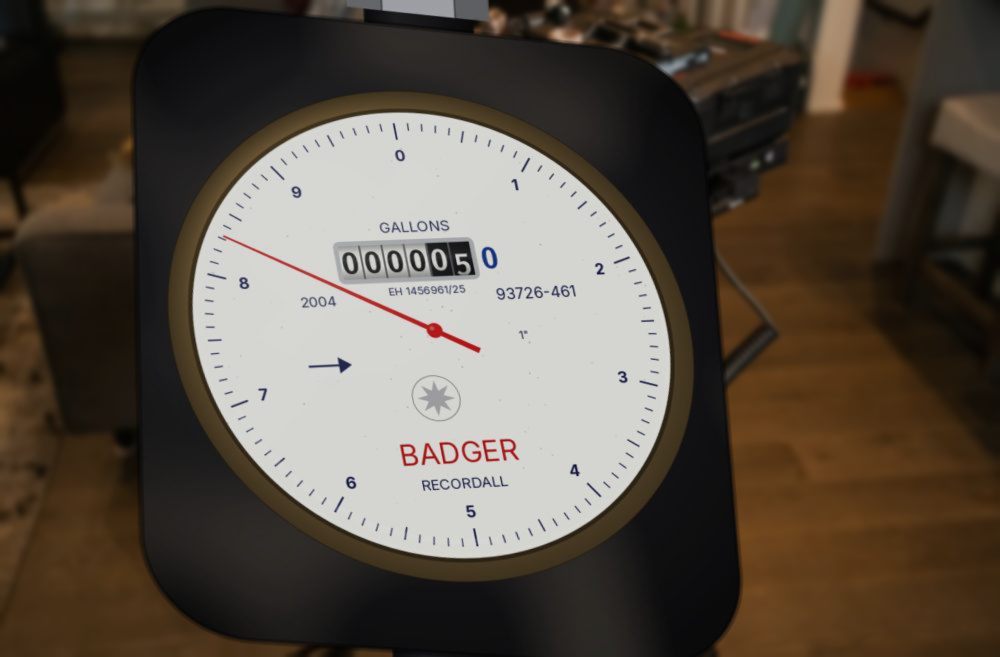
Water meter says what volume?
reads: 48.3 gal
